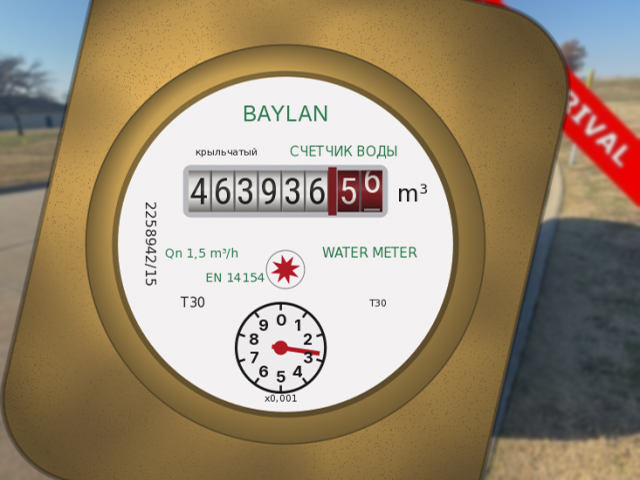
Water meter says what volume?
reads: 463936.562 m³
